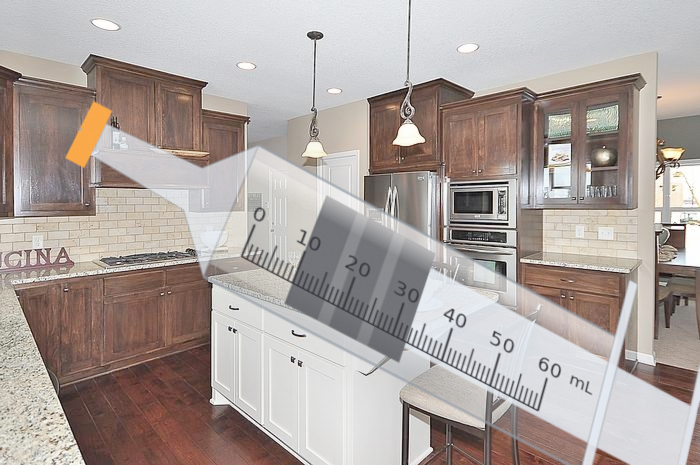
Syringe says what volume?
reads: 10 mL
